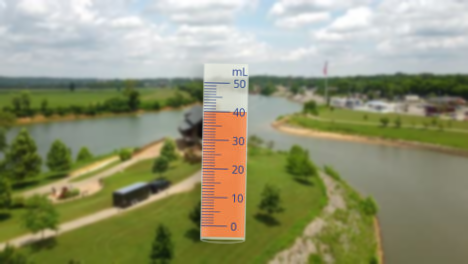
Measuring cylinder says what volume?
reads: 40 mL
